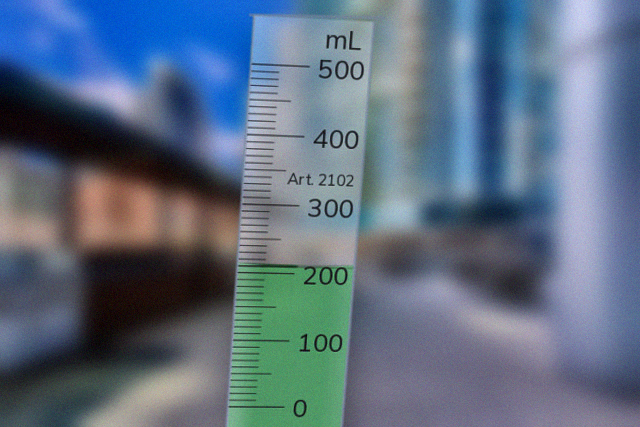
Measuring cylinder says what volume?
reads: 210 mL
